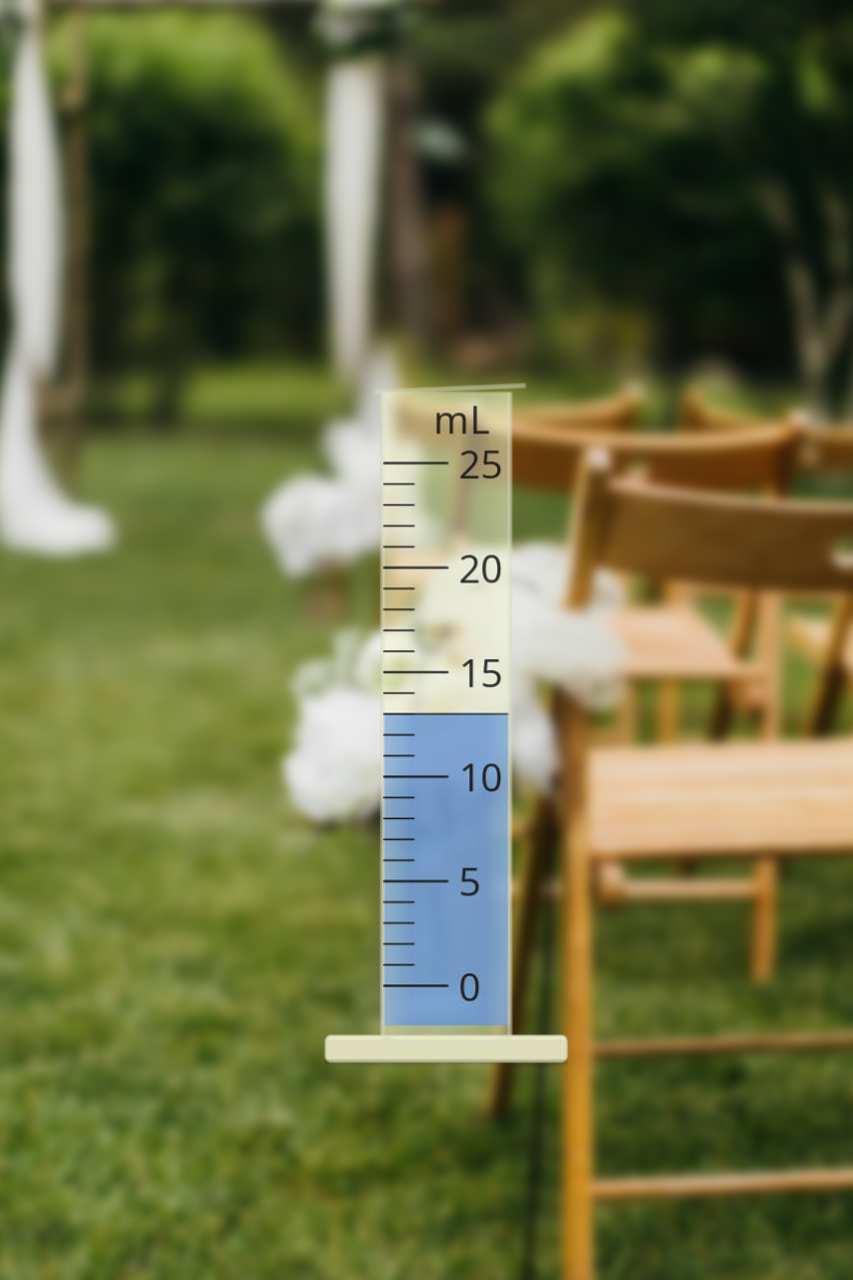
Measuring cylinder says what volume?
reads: 13 mL
